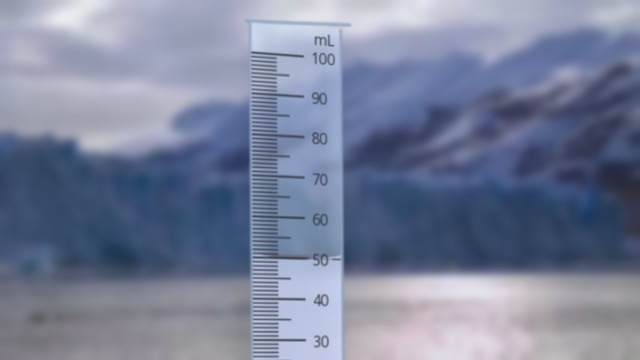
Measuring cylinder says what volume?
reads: 50 mL
